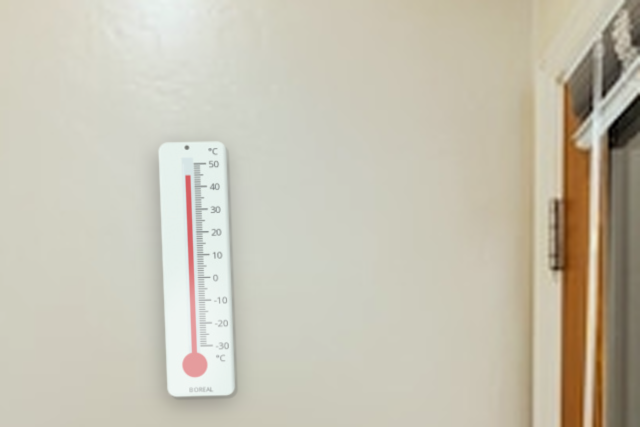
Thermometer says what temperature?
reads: 45 °C
